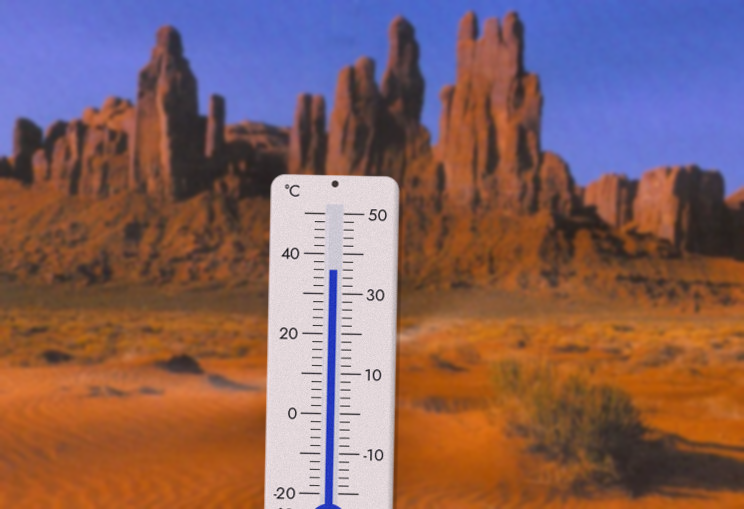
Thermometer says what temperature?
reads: 36 °C
